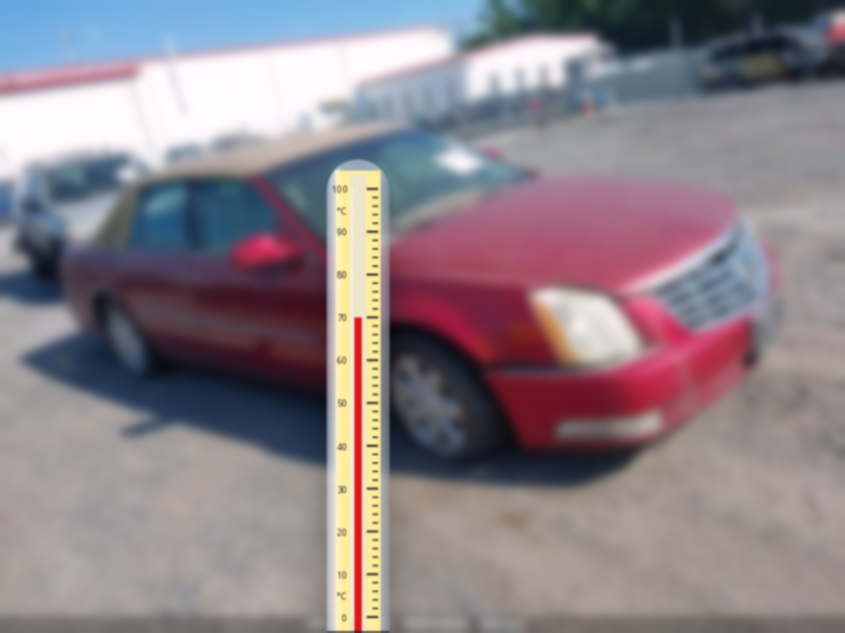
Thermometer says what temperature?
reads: 70 °C
